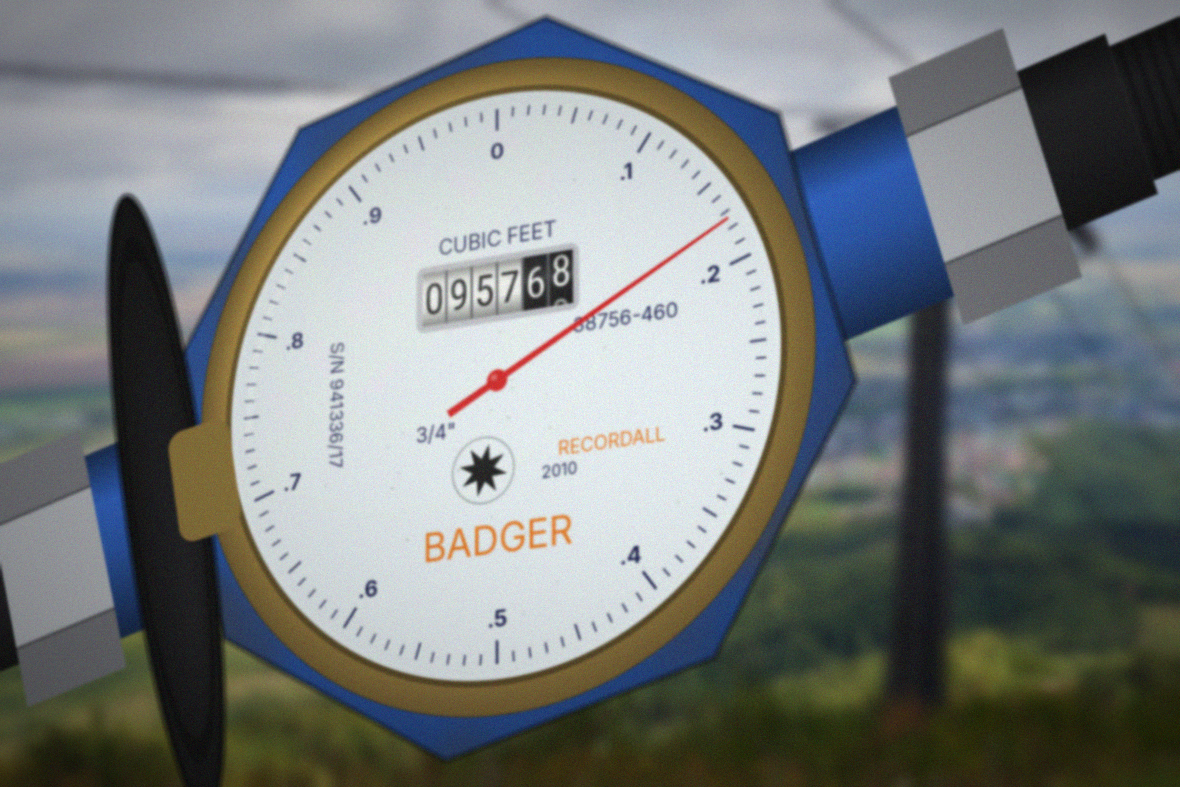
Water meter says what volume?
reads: 95768.17 ft³
